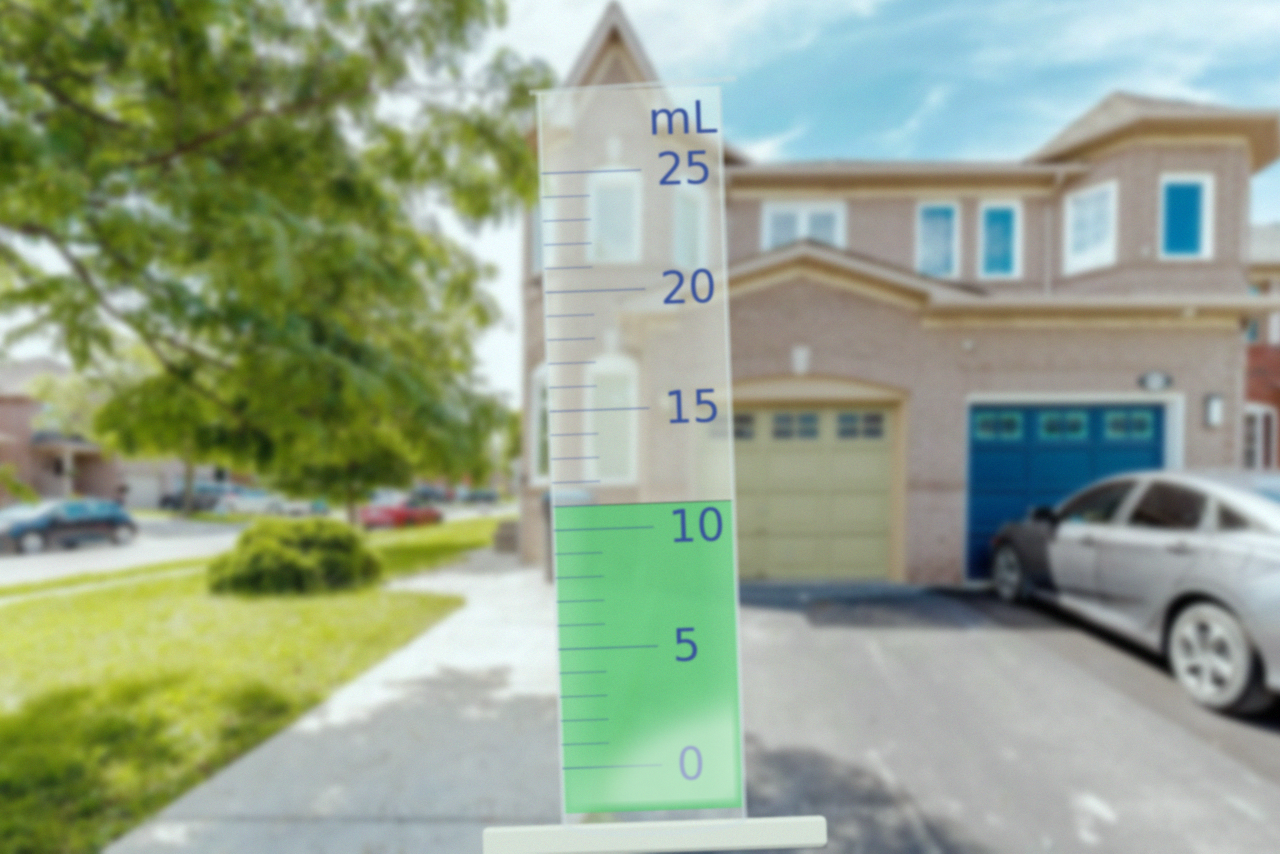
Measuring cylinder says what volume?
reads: 11 mL
